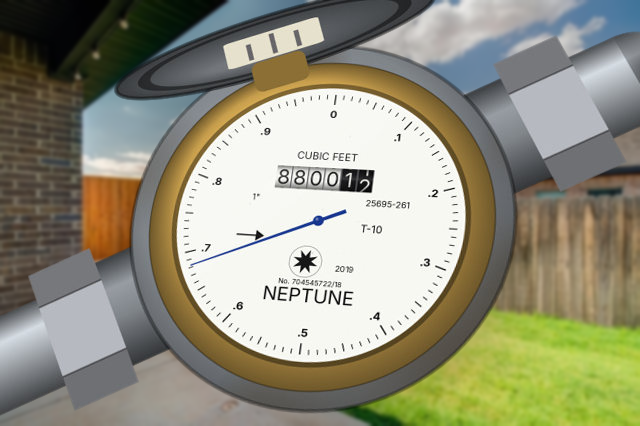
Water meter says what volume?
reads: 880011.68 ft³
